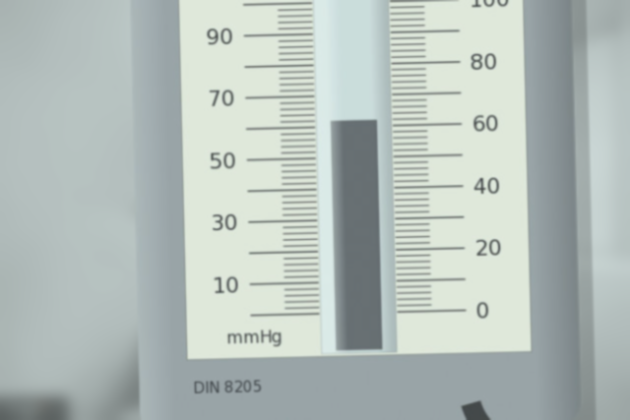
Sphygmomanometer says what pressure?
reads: 62 mmHg
